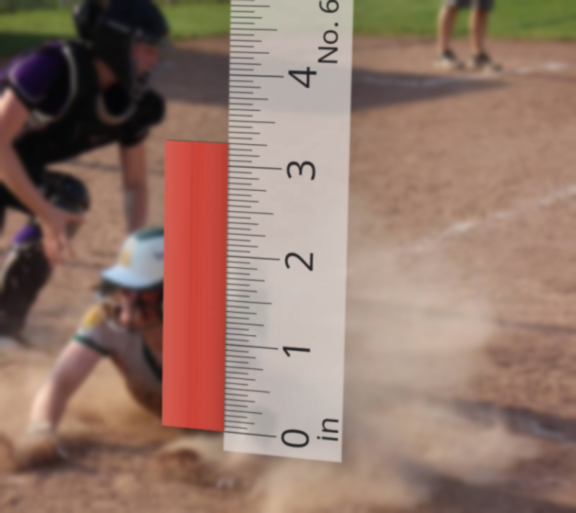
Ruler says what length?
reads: 3.25 in
